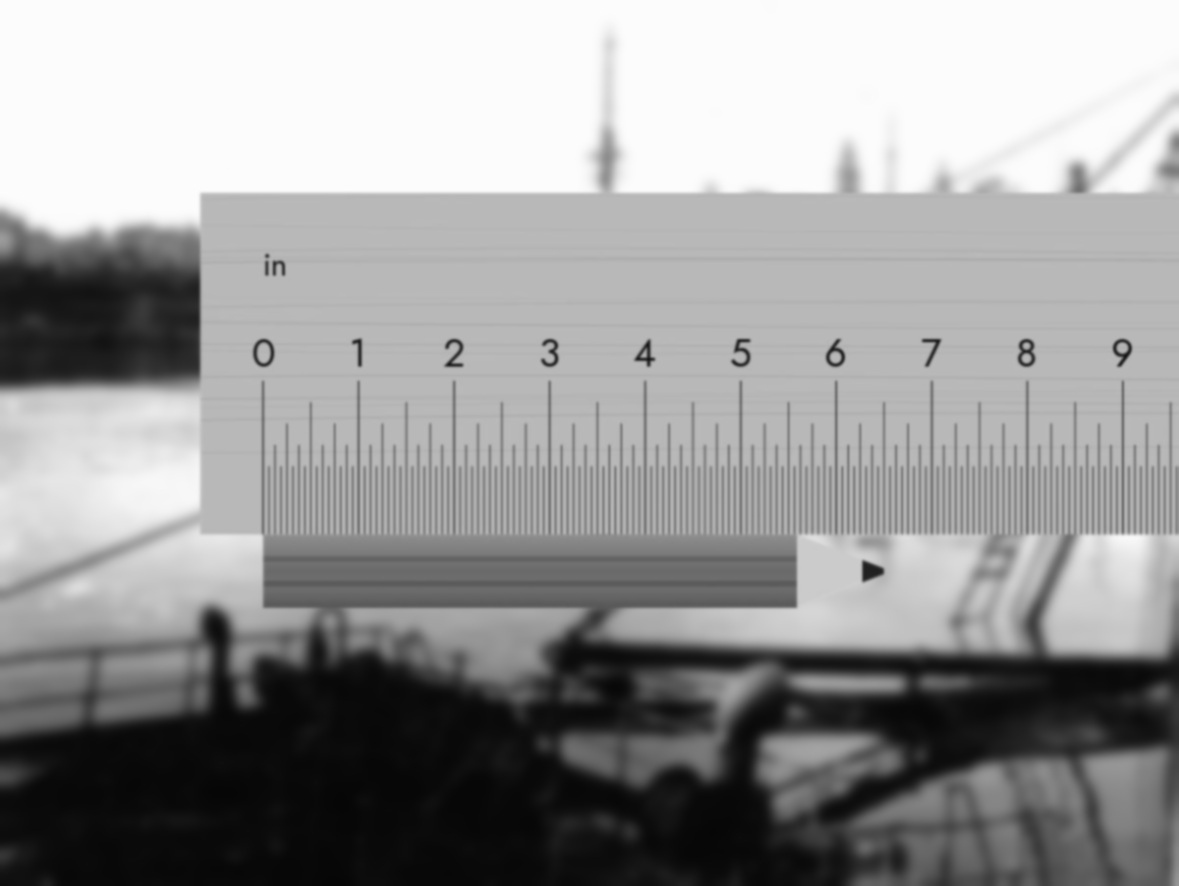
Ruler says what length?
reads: 6.5 in
